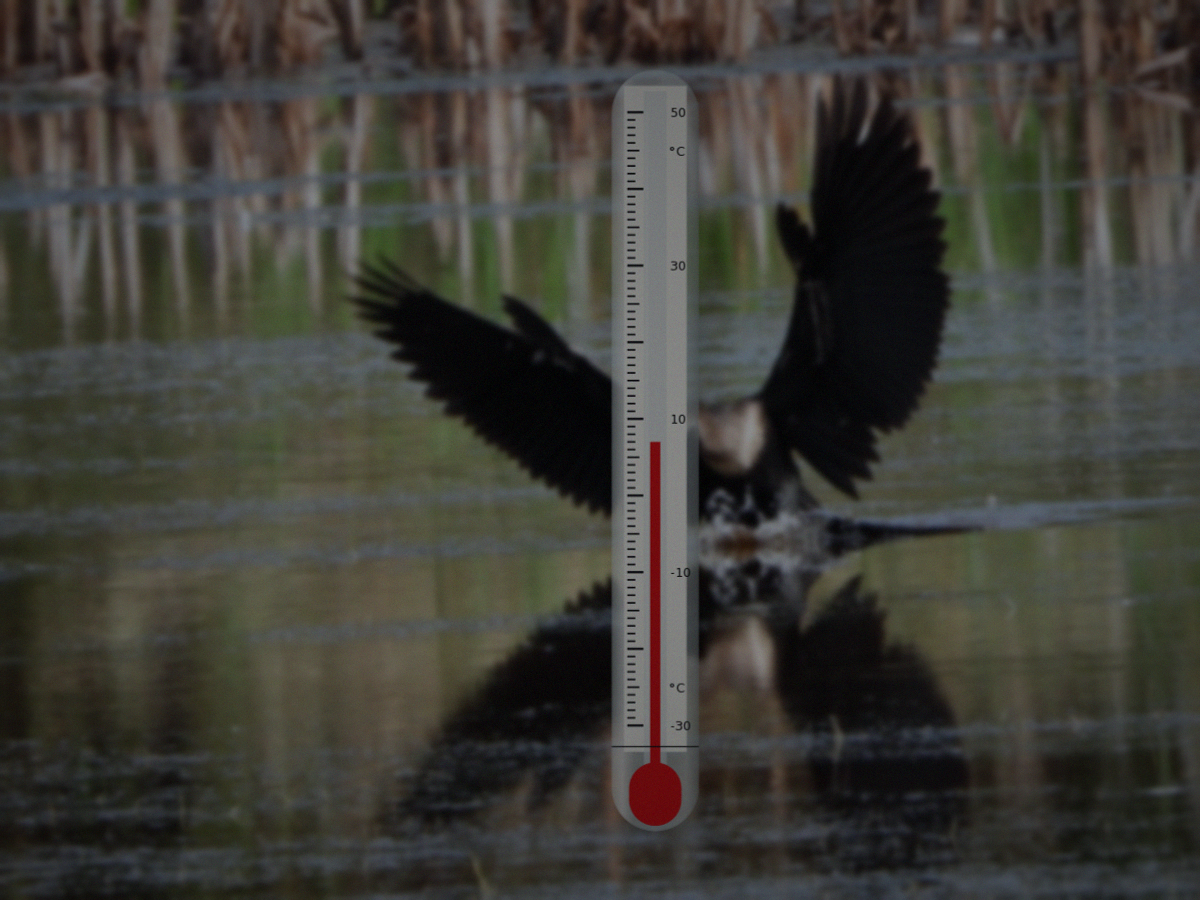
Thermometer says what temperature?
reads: 7 °C
